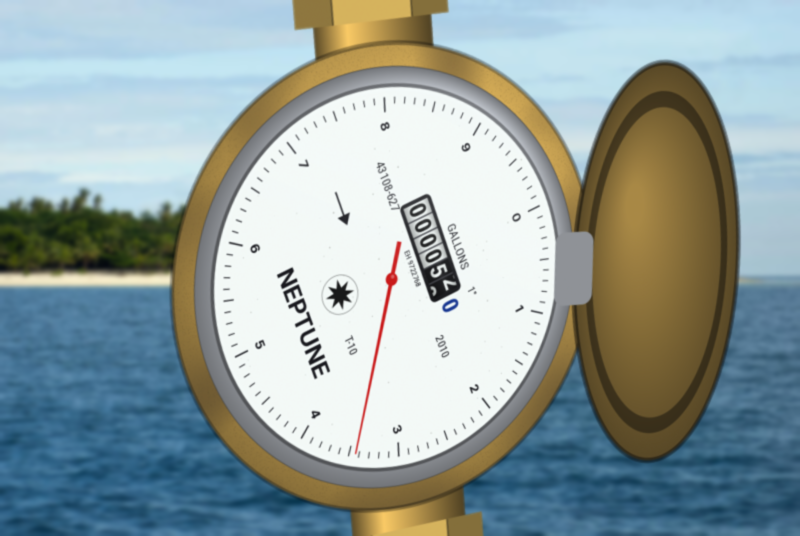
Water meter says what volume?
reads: 523.4 gal
